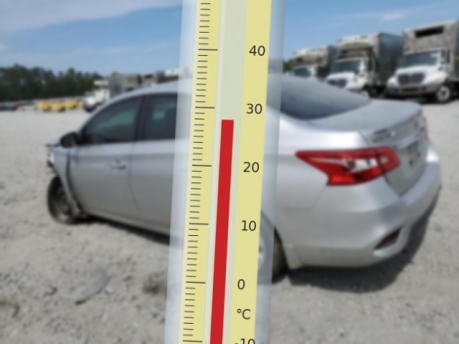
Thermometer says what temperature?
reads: 28 °C
